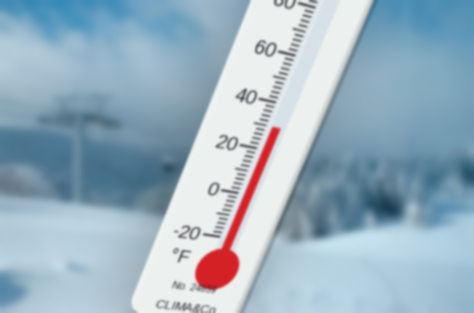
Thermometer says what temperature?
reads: 30 °F
